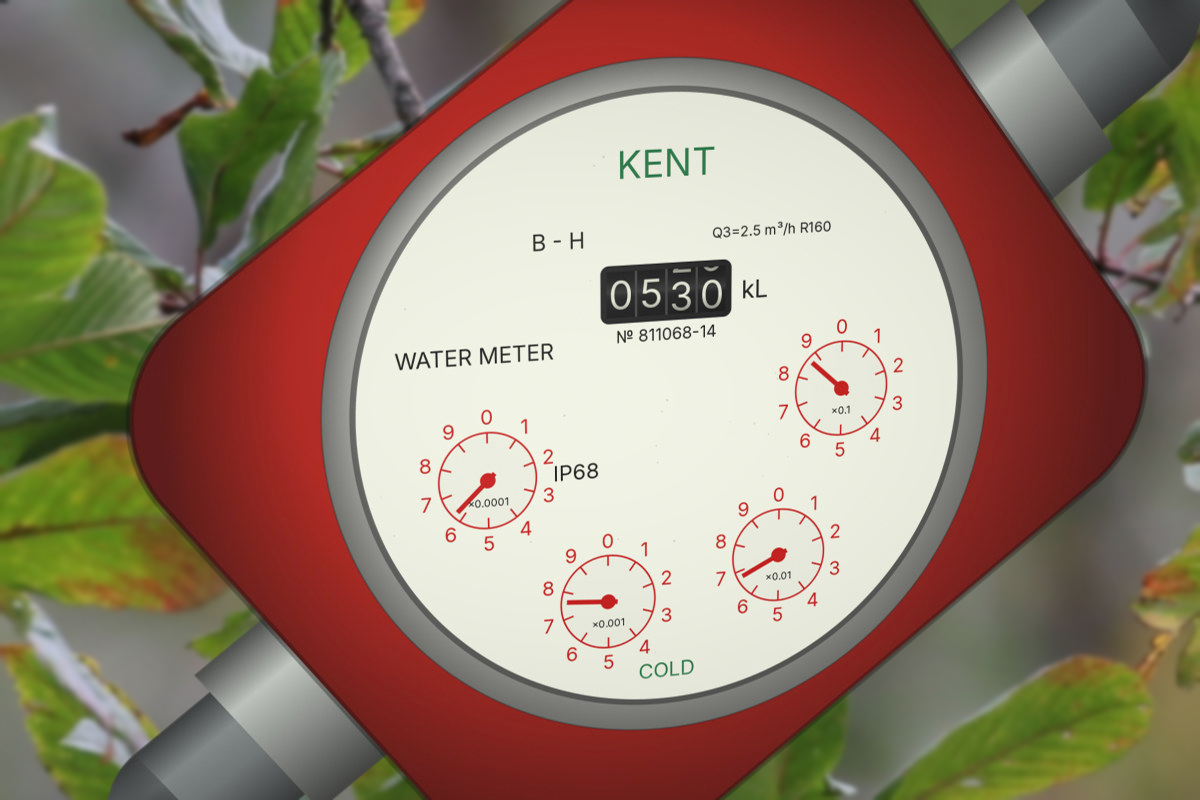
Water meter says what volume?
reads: 529.8676 kL
